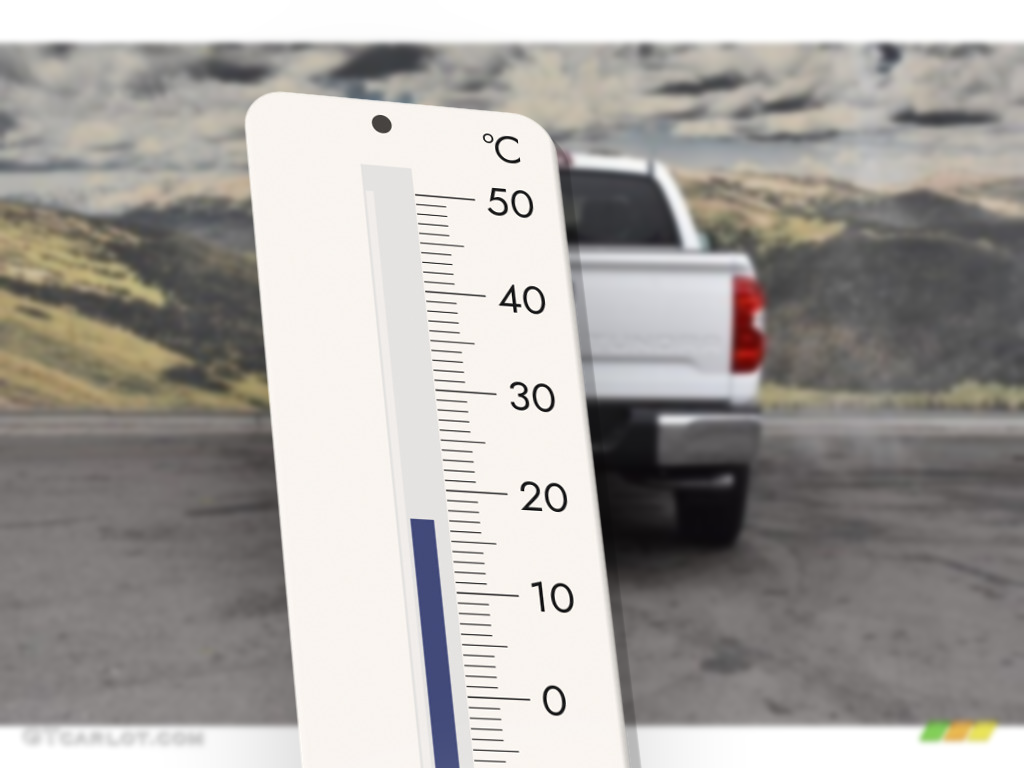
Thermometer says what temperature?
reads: 17 °C
